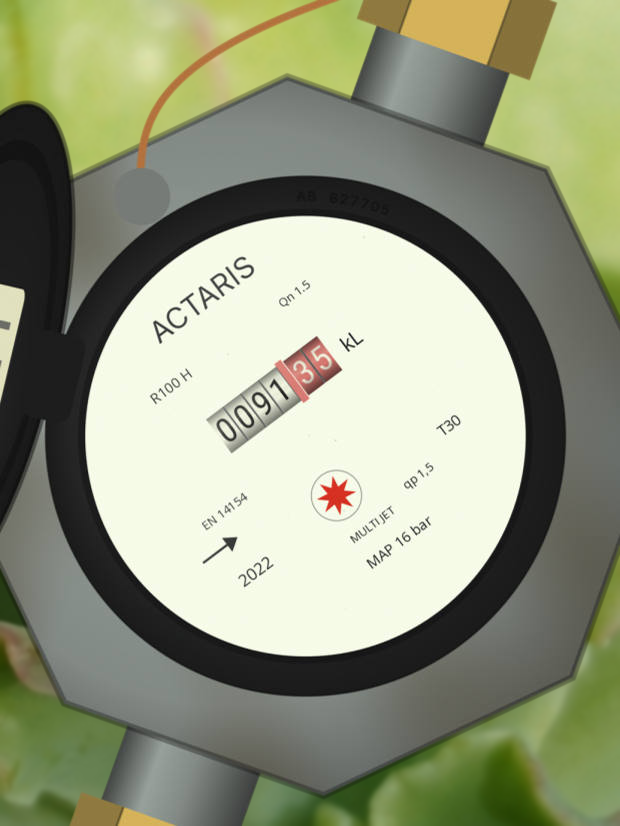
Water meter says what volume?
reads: 91.35 kL
